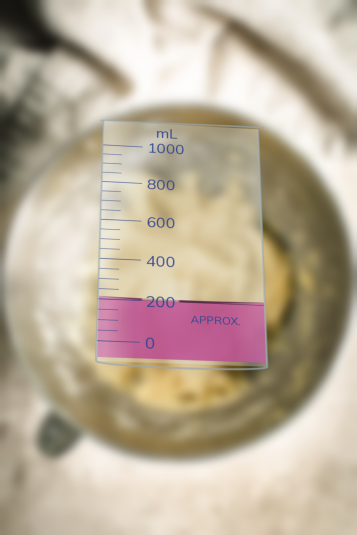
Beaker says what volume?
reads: 200 mL
